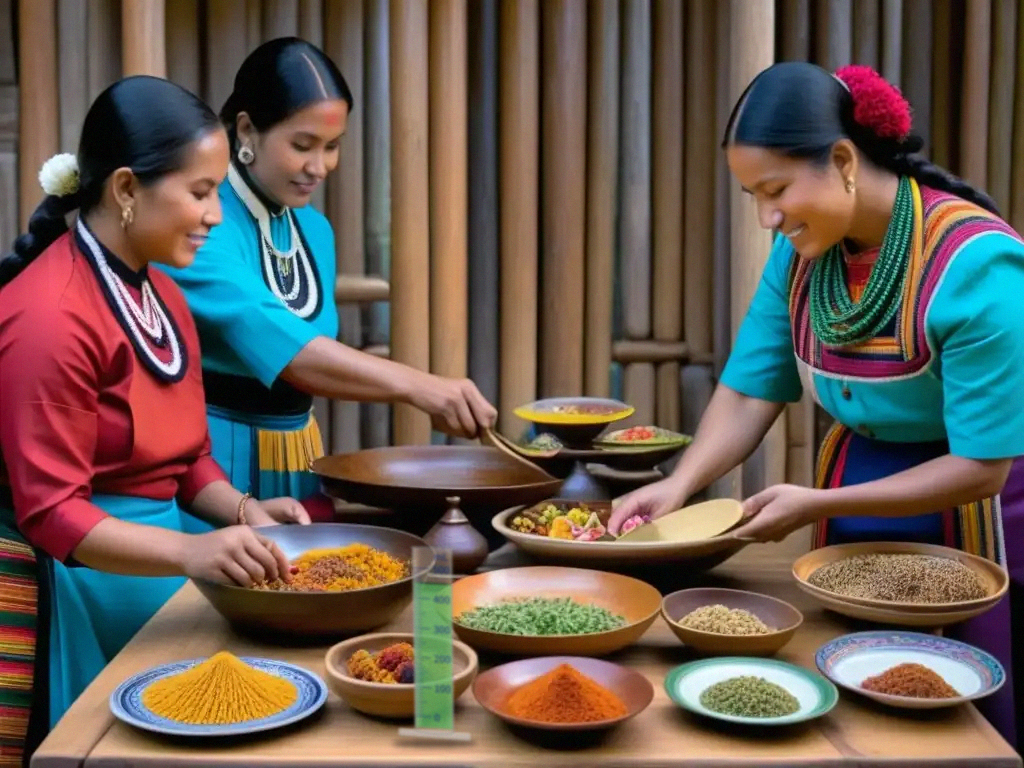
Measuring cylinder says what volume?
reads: 450 mL
